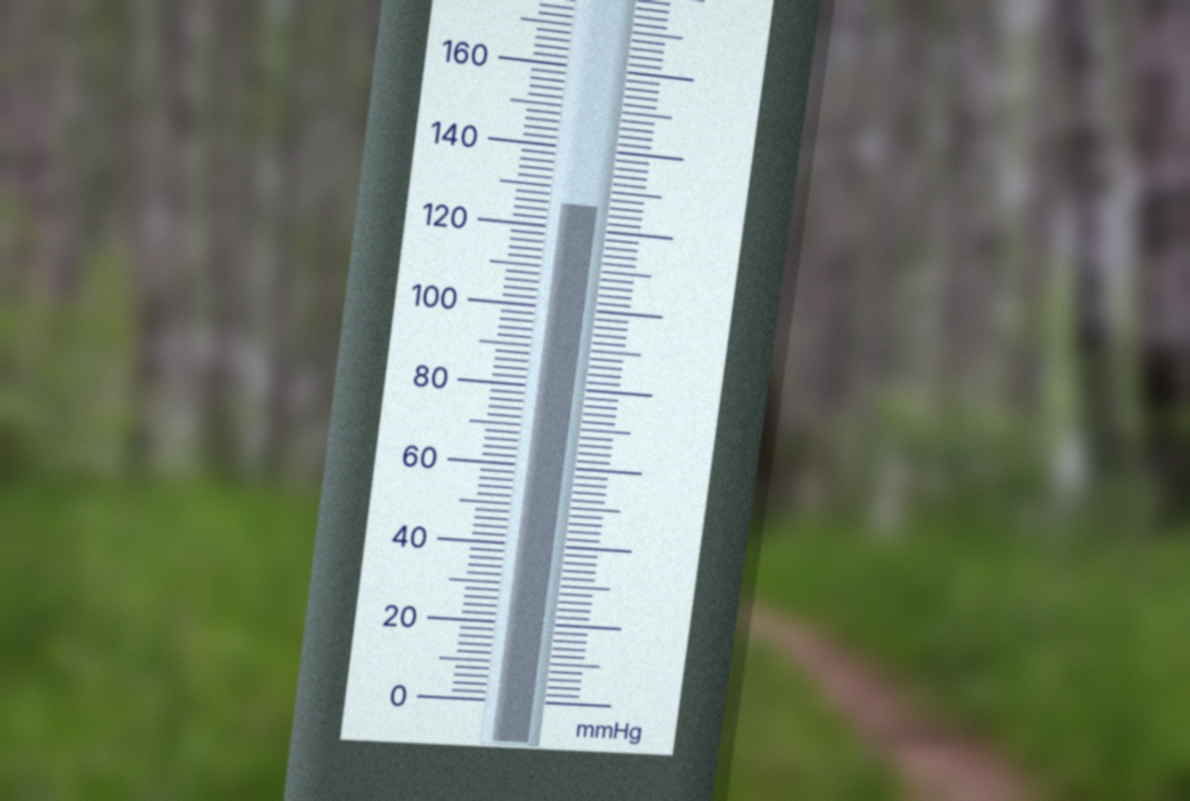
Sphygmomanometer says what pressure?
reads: 126 mmHg
